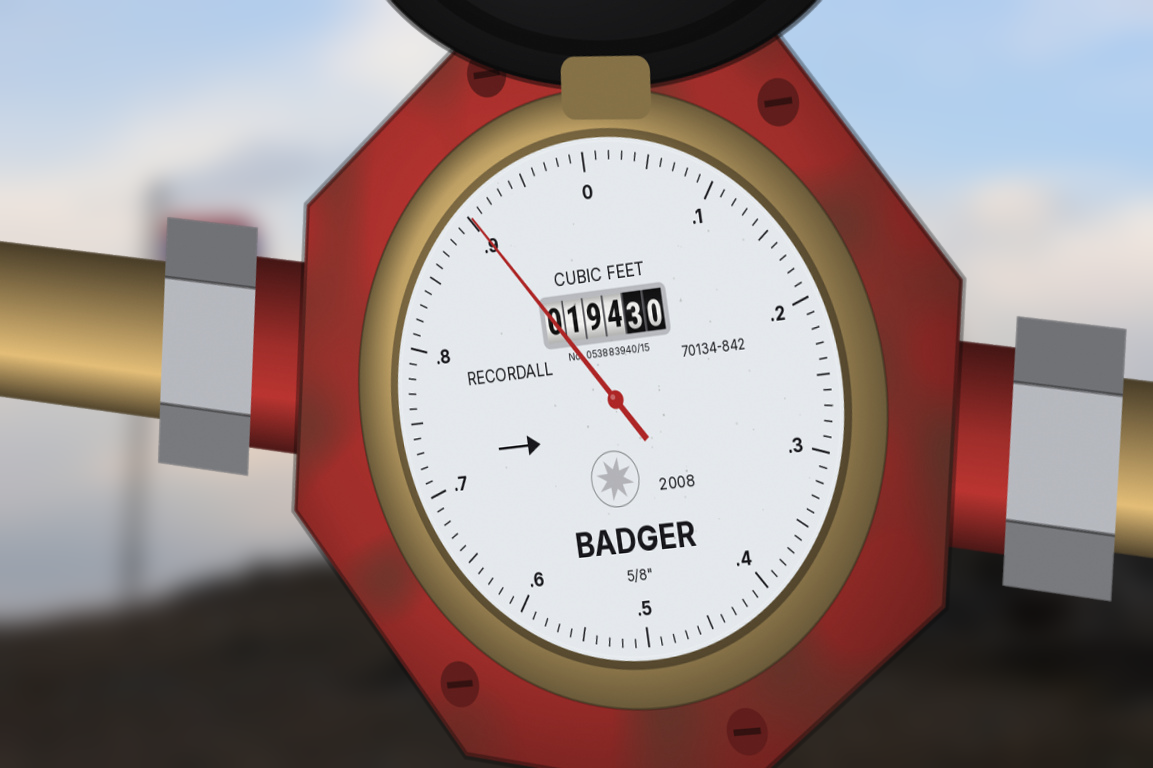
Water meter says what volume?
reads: 19429.90 ft³
